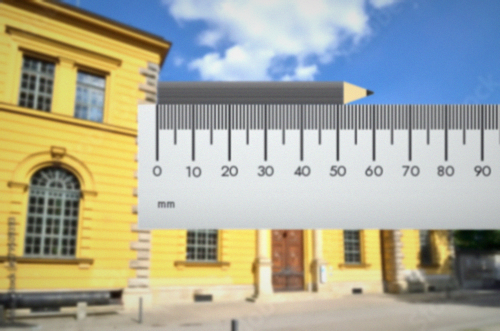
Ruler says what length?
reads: 60 mm
